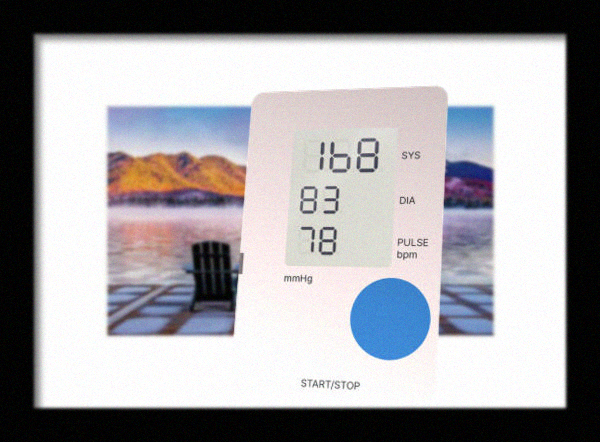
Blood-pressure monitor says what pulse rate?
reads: 78 bpm
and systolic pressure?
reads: 168 mmHg
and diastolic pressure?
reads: 83 mmHg
